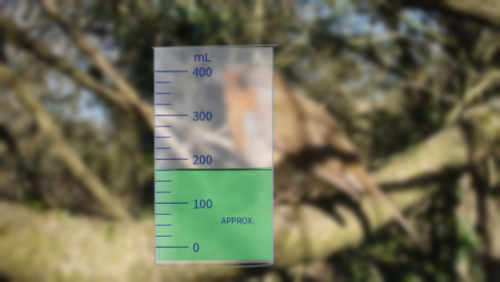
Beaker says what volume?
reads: 175 mL
